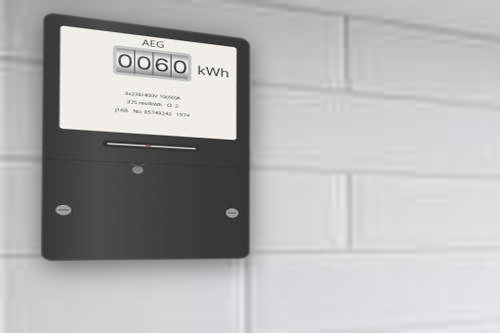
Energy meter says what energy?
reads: 60 kWh
